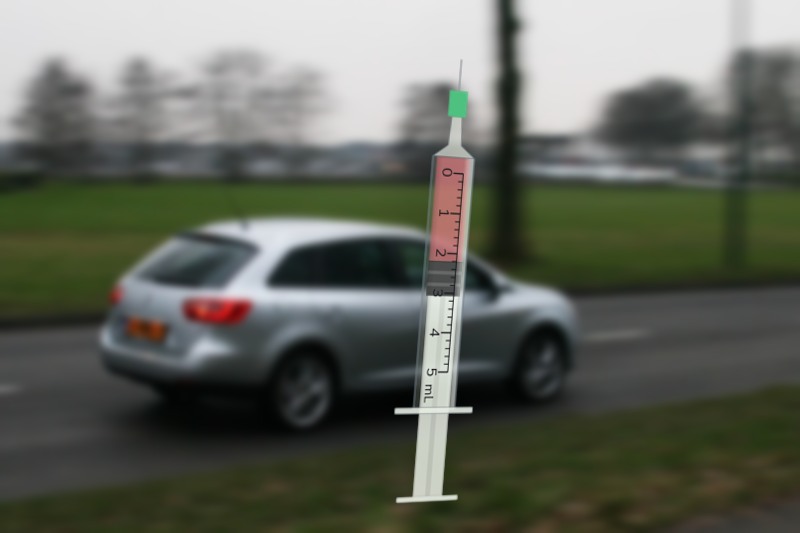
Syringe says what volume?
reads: 2.2 mL
